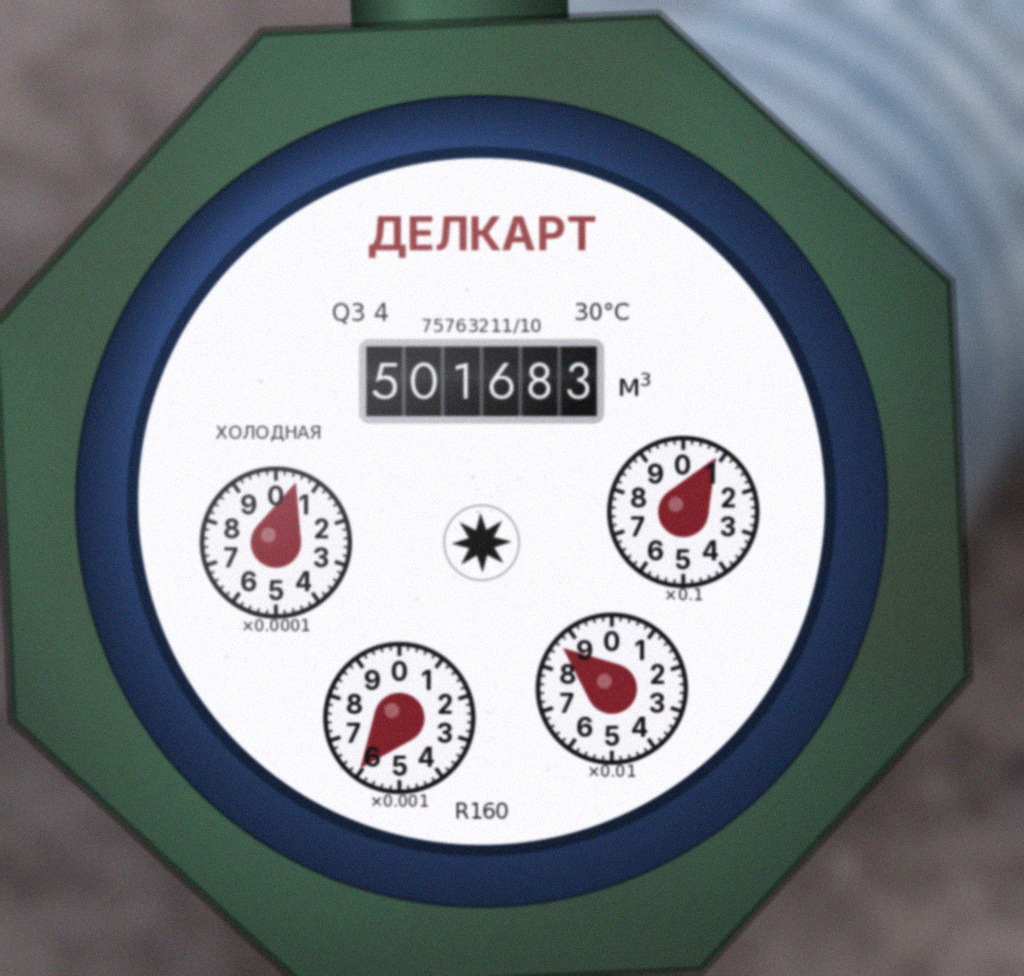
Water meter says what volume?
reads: 501683.0860 m³
